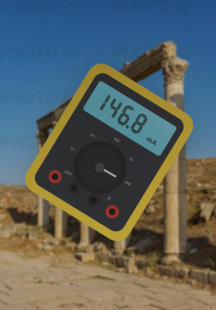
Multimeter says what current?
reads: 146.8 mA
